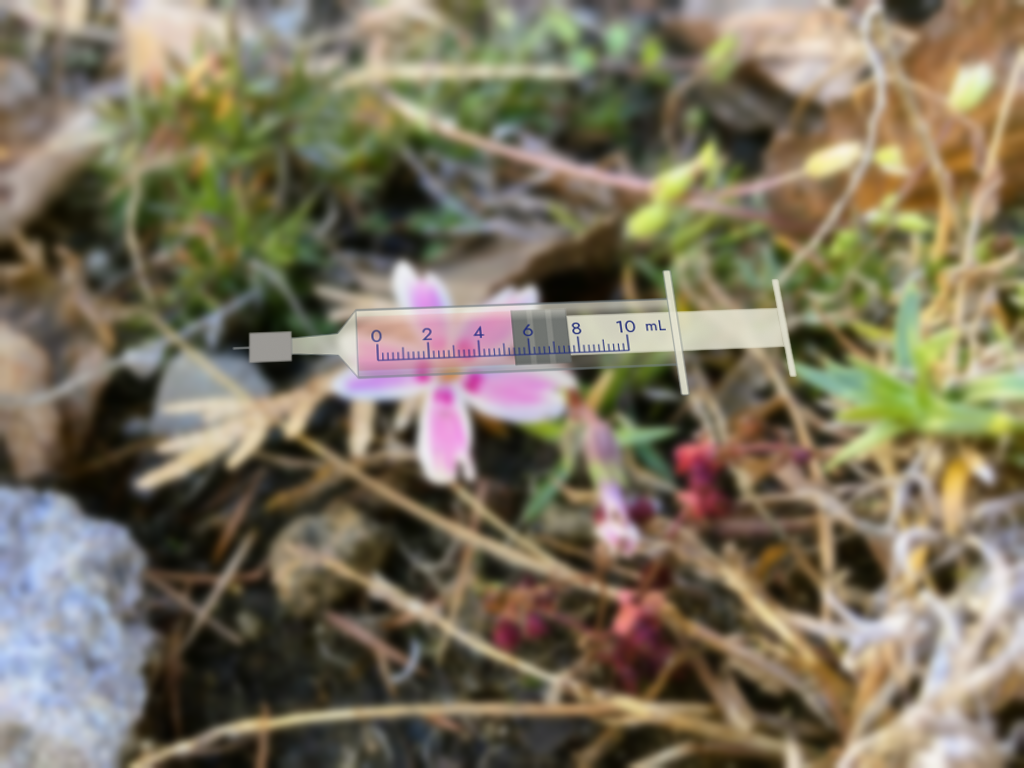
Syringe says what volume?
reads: 5.4 mL
